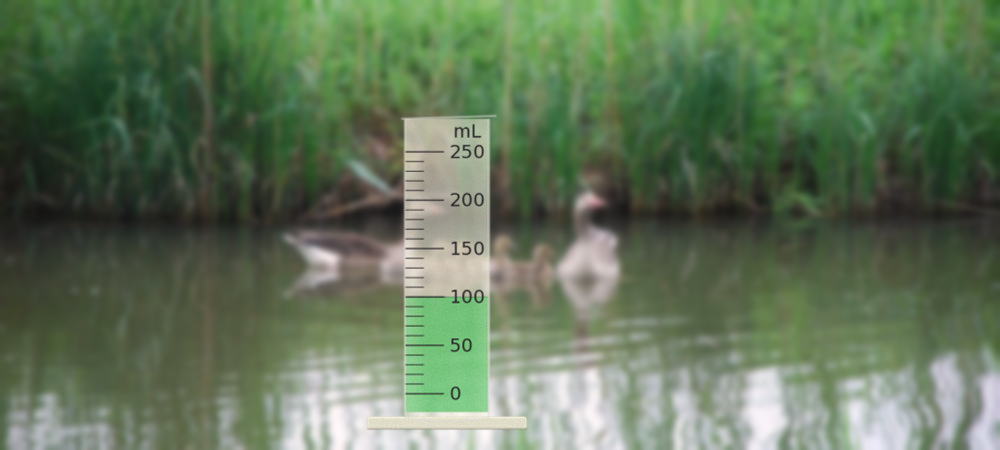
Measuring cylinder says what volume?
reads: 100 mL
